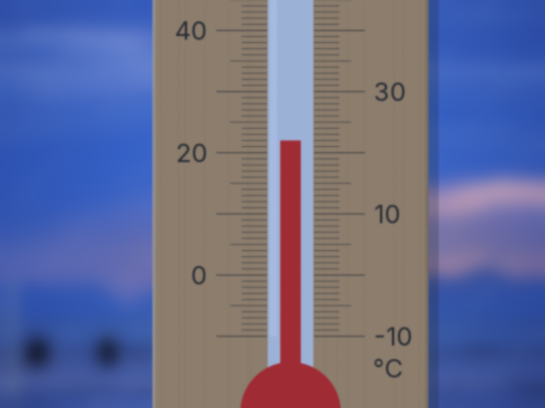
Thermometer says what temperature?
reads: 22 °C
